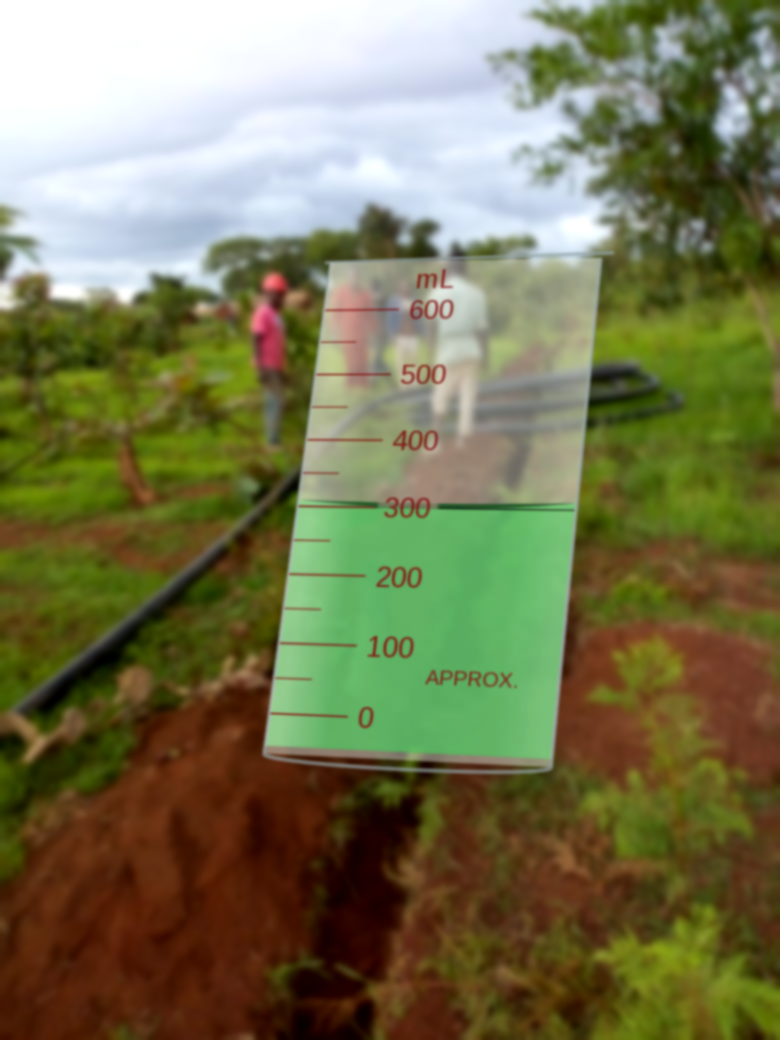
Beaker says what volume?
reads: 300 mL
